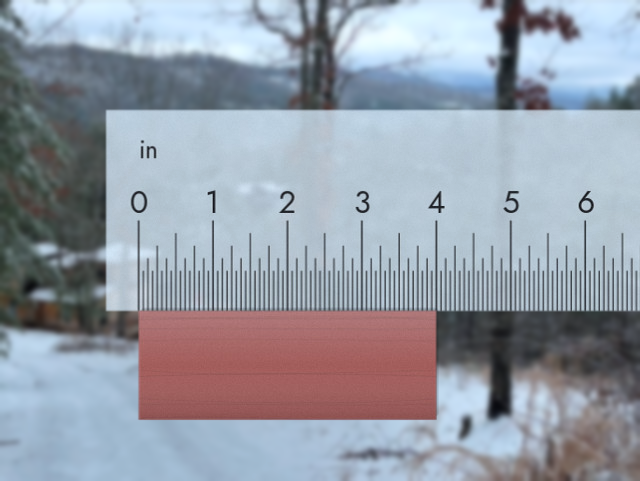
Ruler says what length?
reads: 4 in
